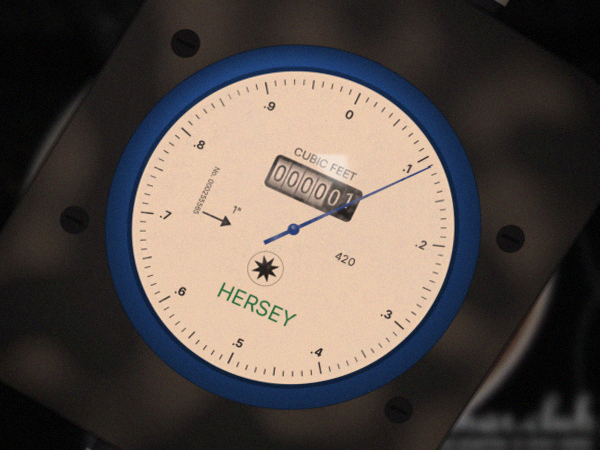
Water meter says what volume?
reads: 1.11 ft³
